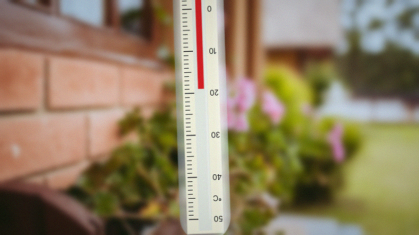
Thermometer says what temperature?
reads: 19 °C
